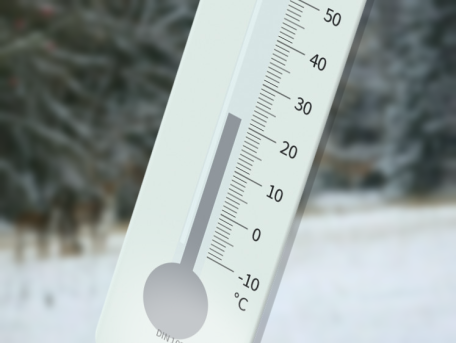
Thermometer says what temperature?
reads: 21 °C
